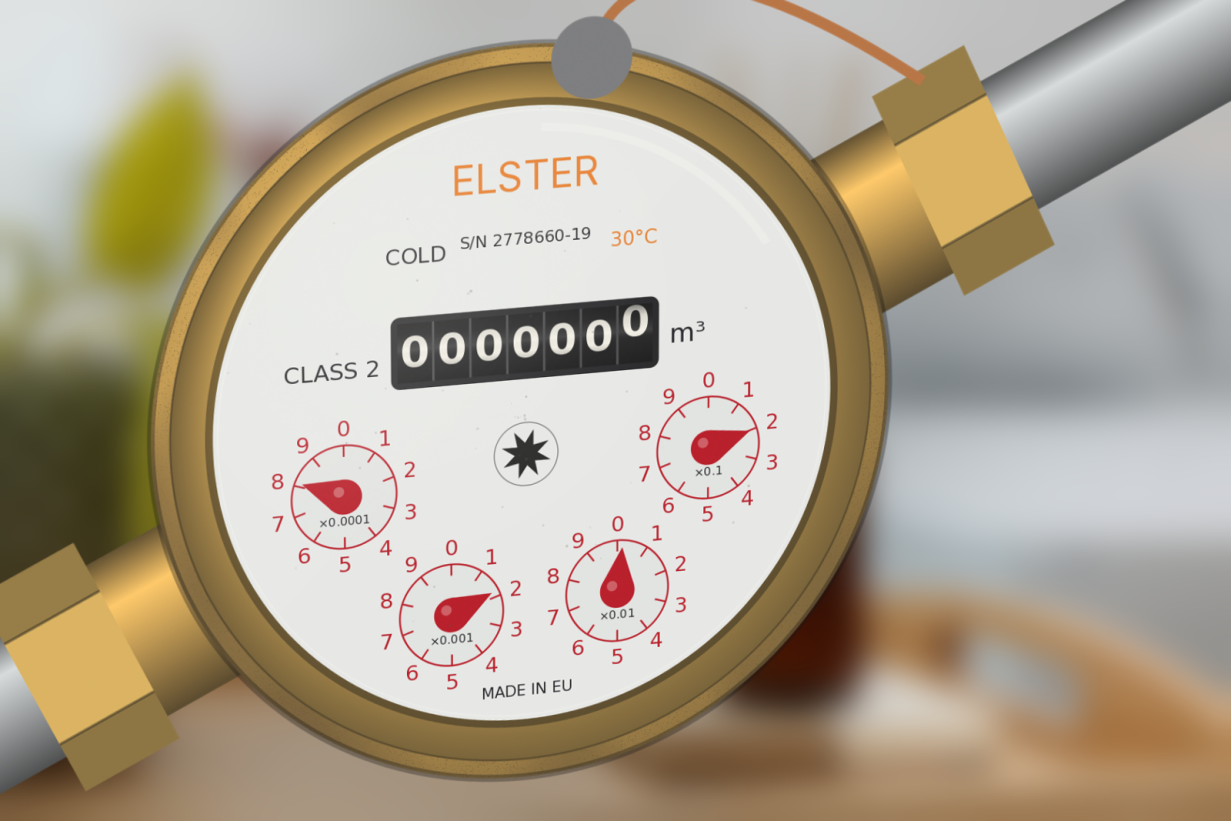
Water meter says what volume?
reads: 0.2018 m³
